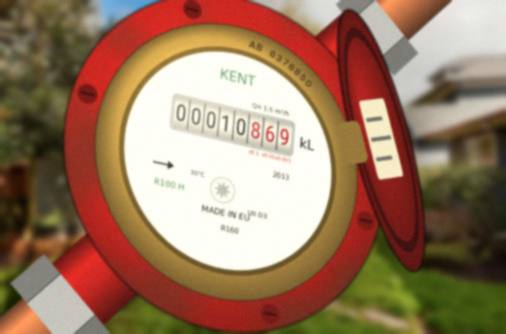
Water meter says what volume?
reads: 10.869 kL
